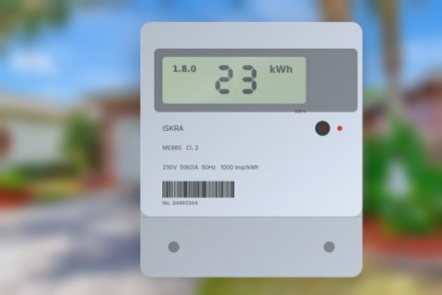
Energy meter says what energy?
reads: 23 kWh
